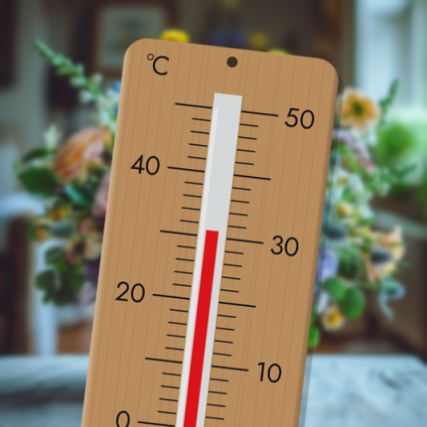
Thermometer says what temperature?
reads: 31 °C
